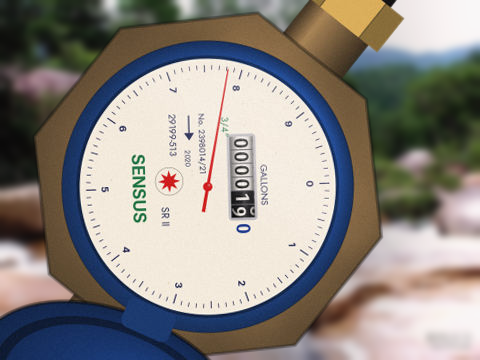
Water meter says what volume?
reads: 187.8 gal
